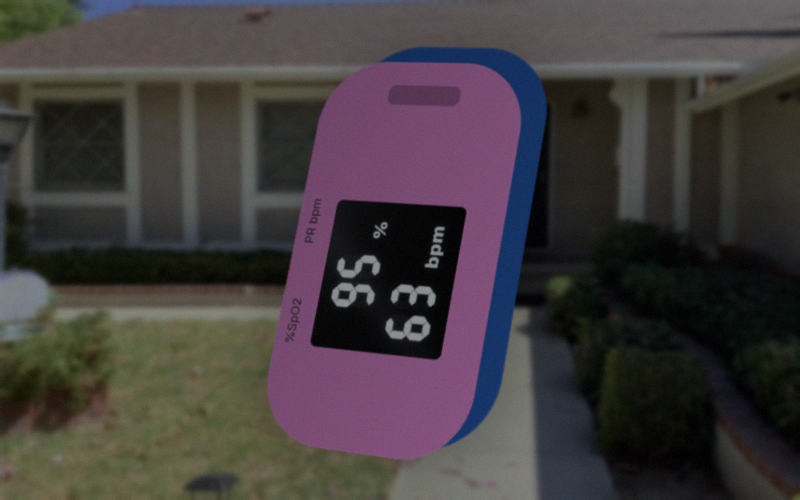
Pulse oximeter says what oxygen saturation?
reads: 95 %
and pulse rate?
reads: 63 bpm
